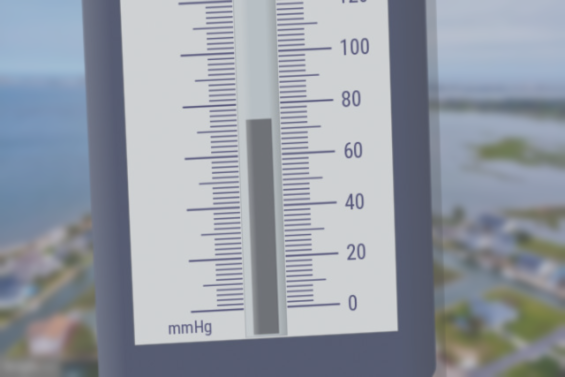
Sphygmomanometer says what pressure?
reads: 74 mmHg
